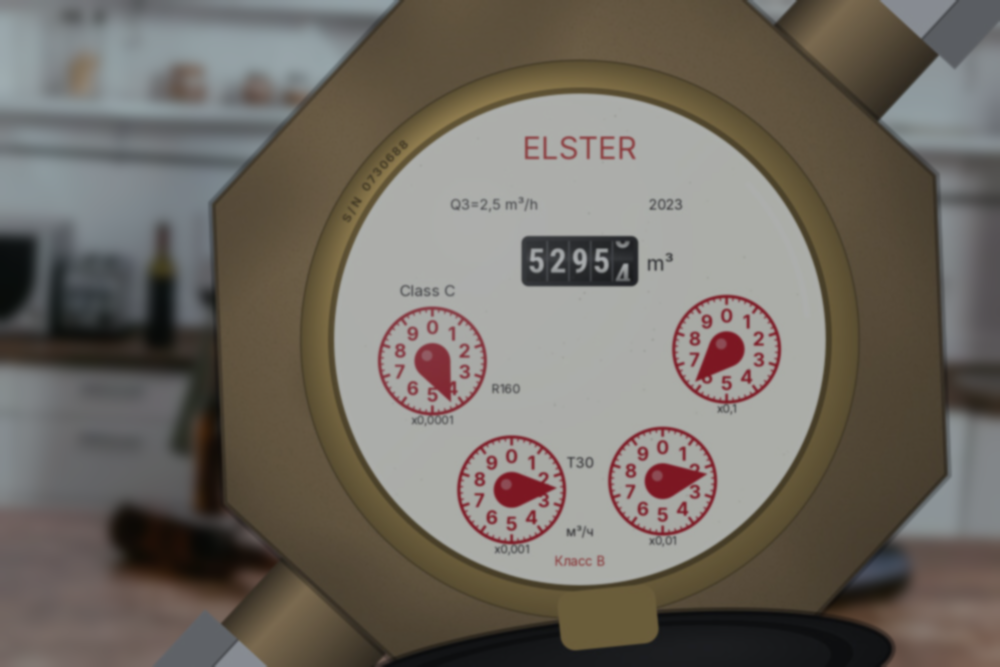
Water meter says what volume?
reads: 52953.6224 m³
